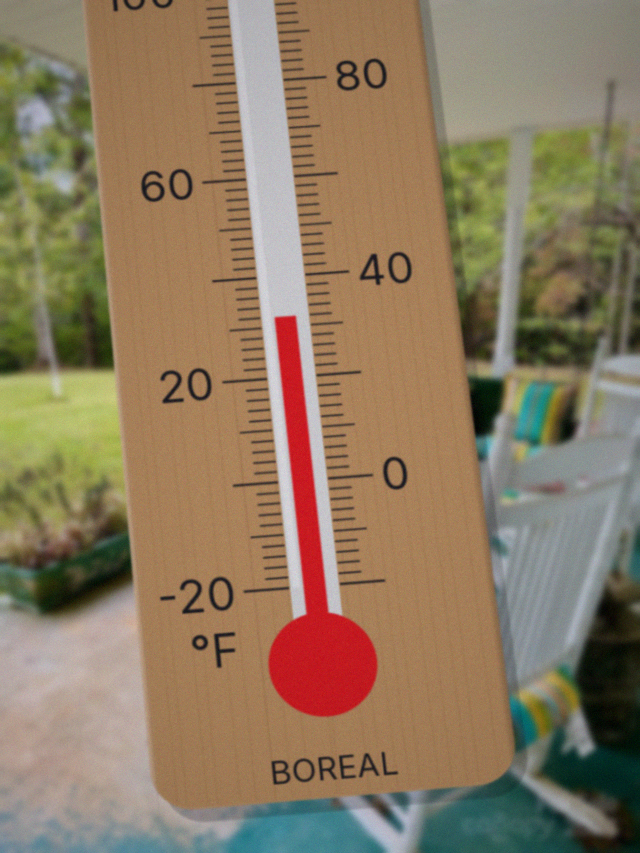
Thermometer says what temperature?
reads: 32 °F
